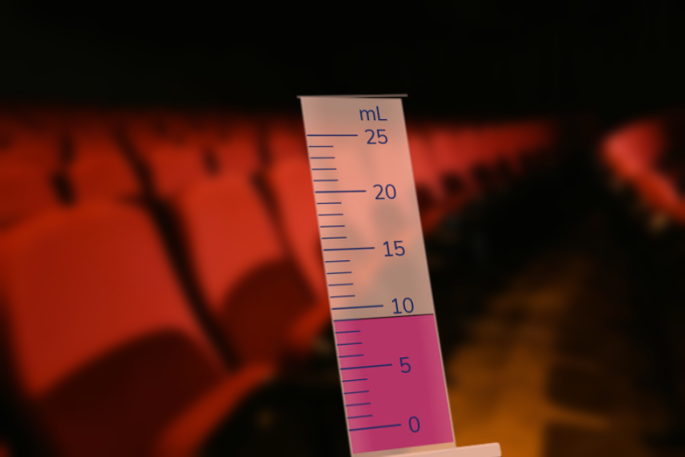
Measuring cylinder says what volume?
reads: 9 mL
